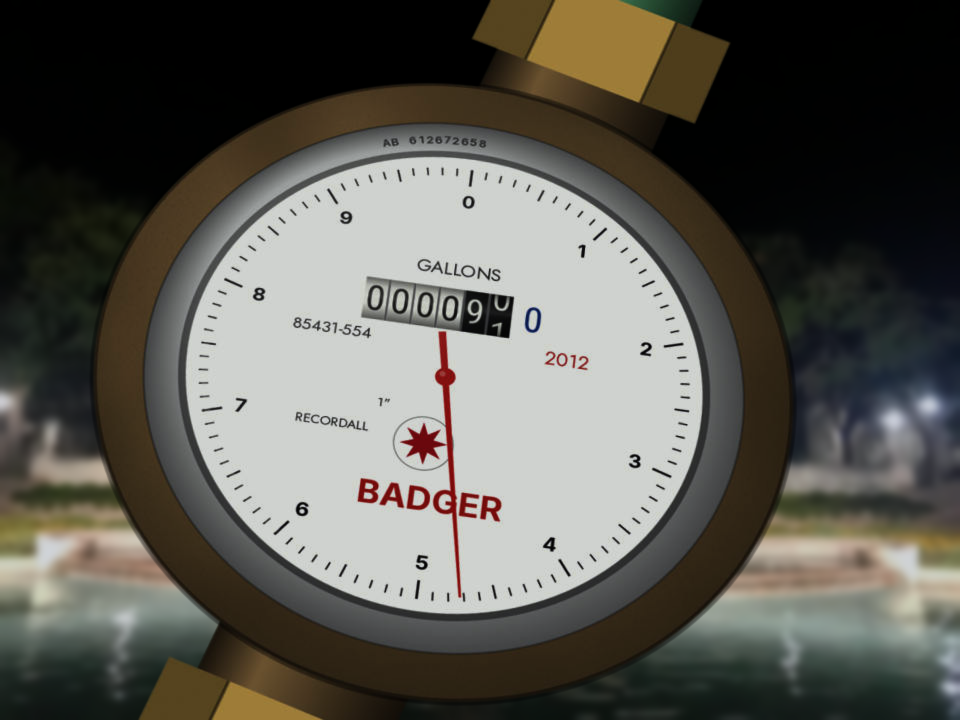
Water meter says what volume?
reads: 904.7 gal
